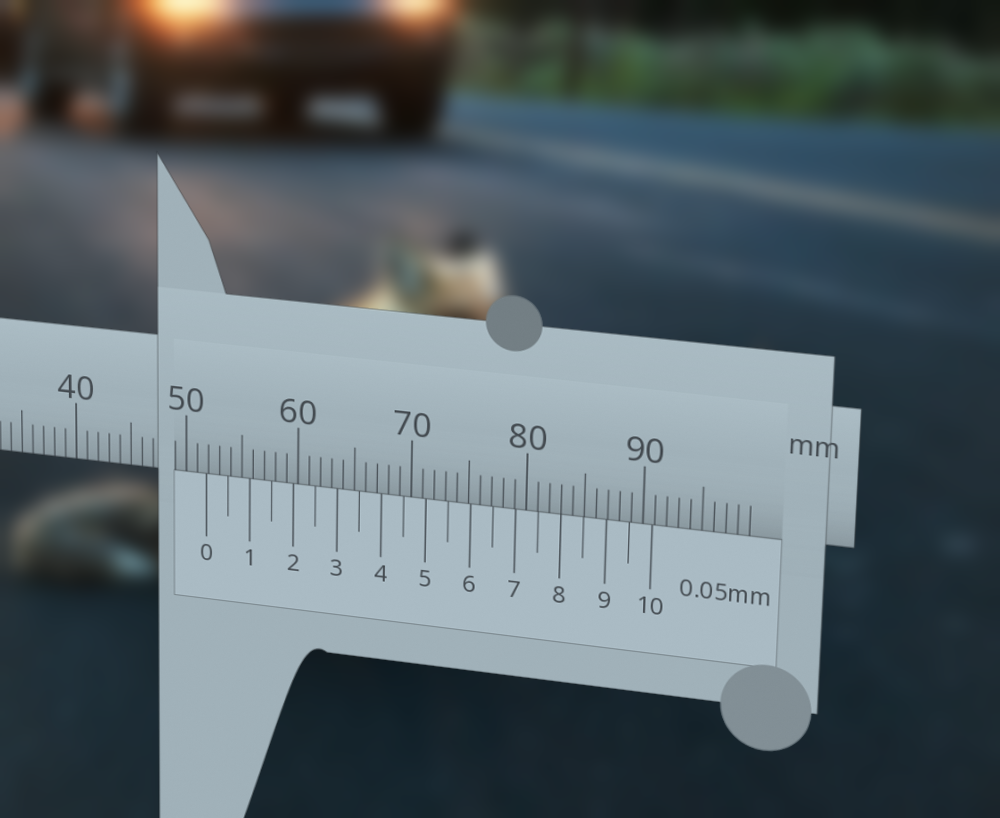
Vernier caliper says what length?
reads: 51.8 mm
